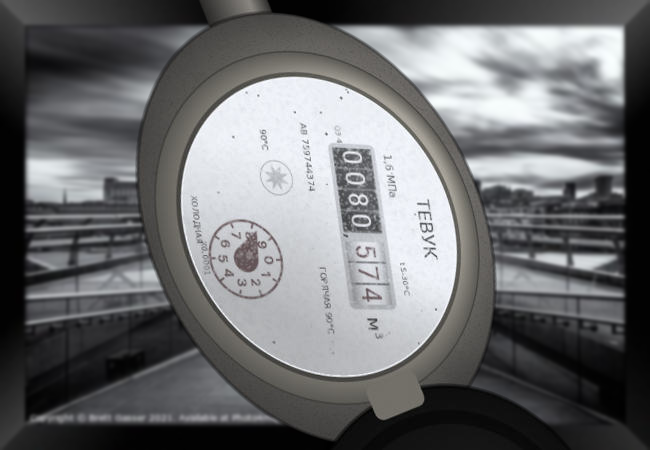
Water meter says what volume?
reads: 80.5748 m³
